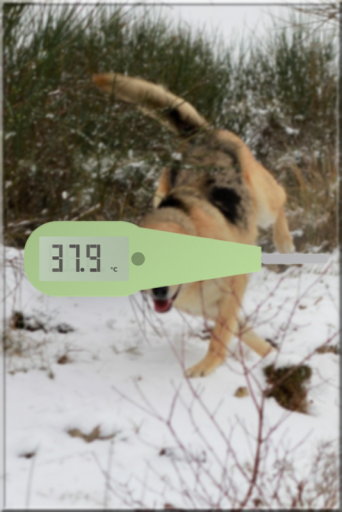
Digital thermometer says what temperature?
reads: 37.9 °C
